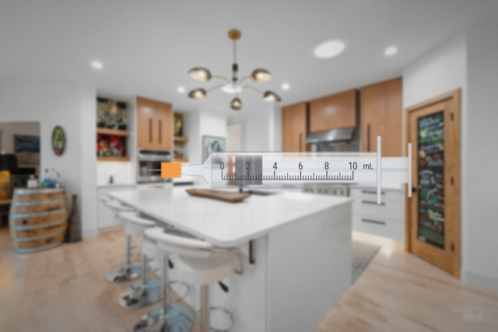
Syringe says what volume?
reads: 1 mL
